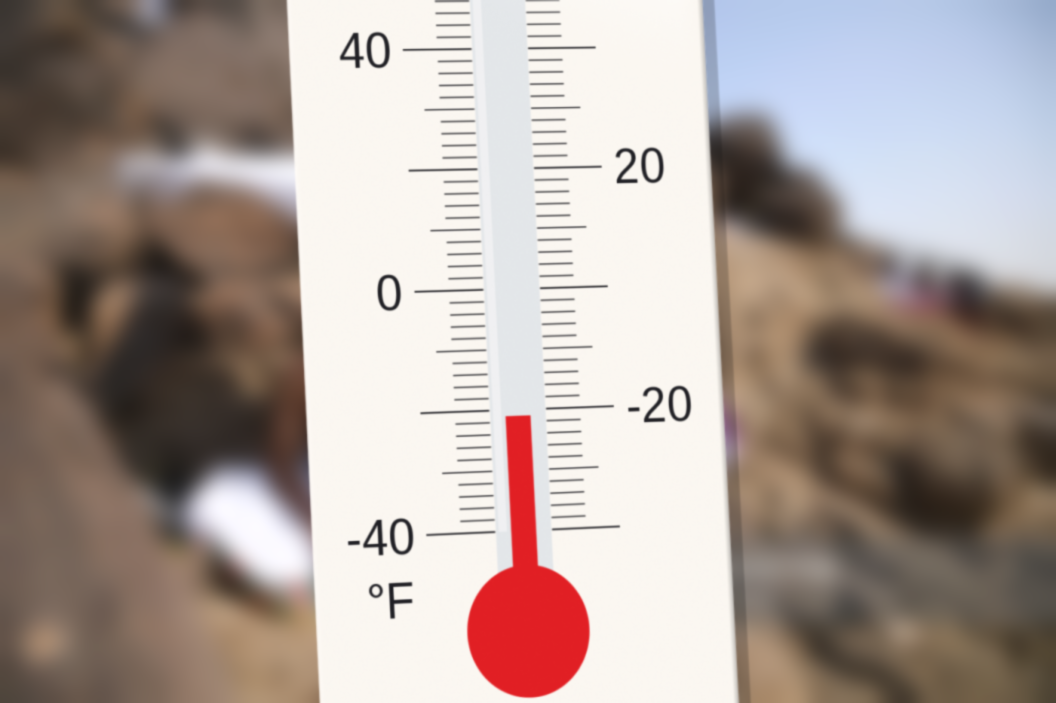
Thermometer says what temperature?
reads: -21 °F
